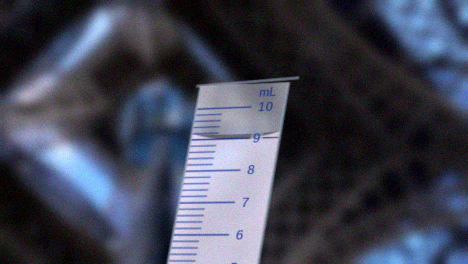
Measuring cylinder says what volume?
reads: 9 mL
